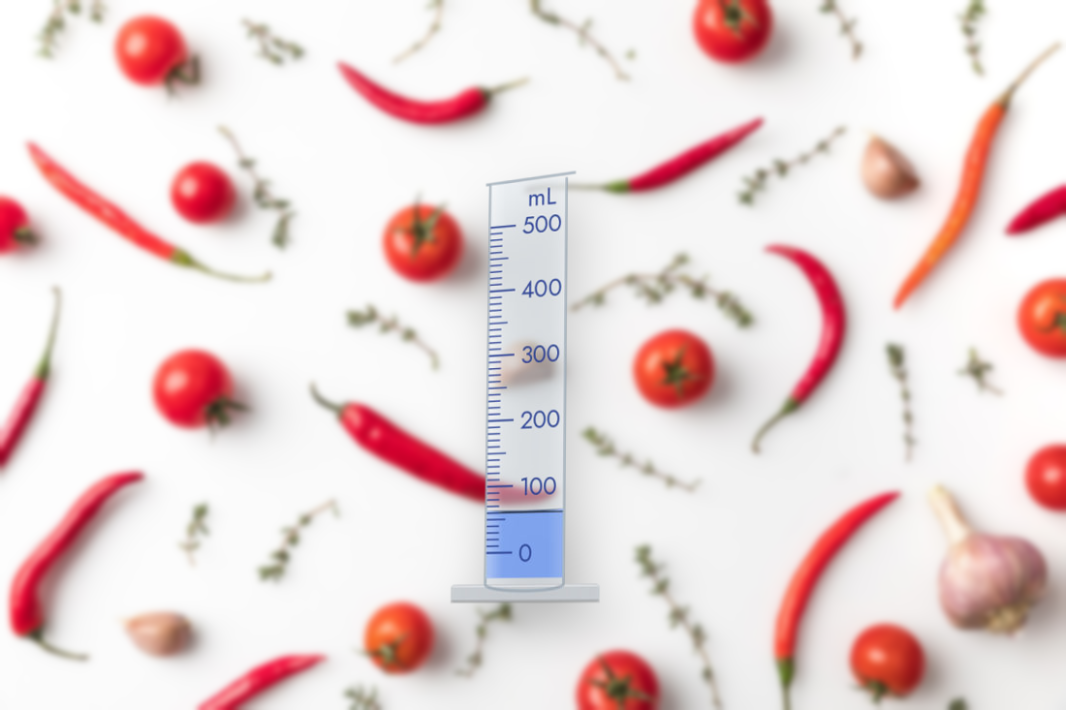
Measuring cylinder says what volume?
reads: 60 mL
